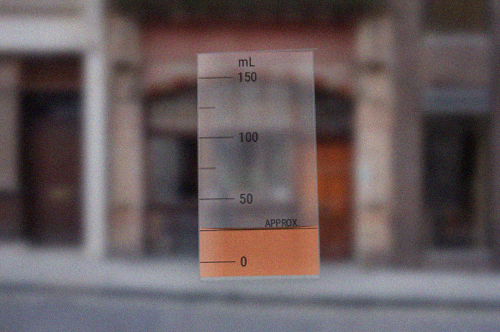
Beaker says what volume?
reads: 25 mL
